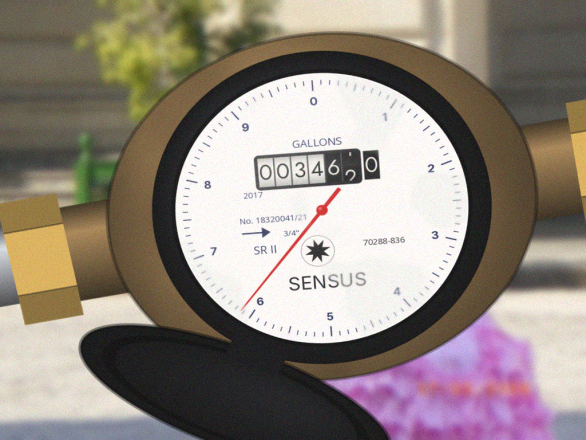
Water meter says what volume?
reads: 34616.1 gal
